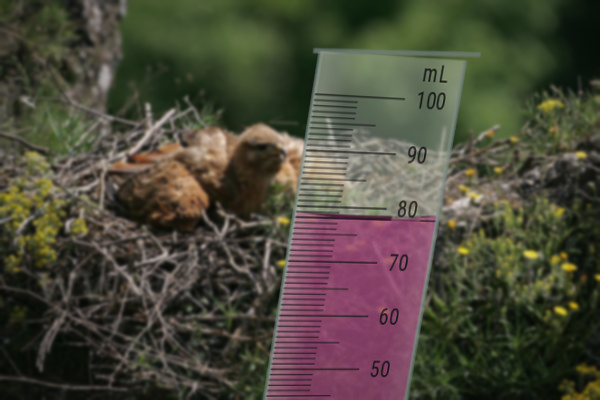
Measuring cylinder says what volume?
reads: 78 mL
